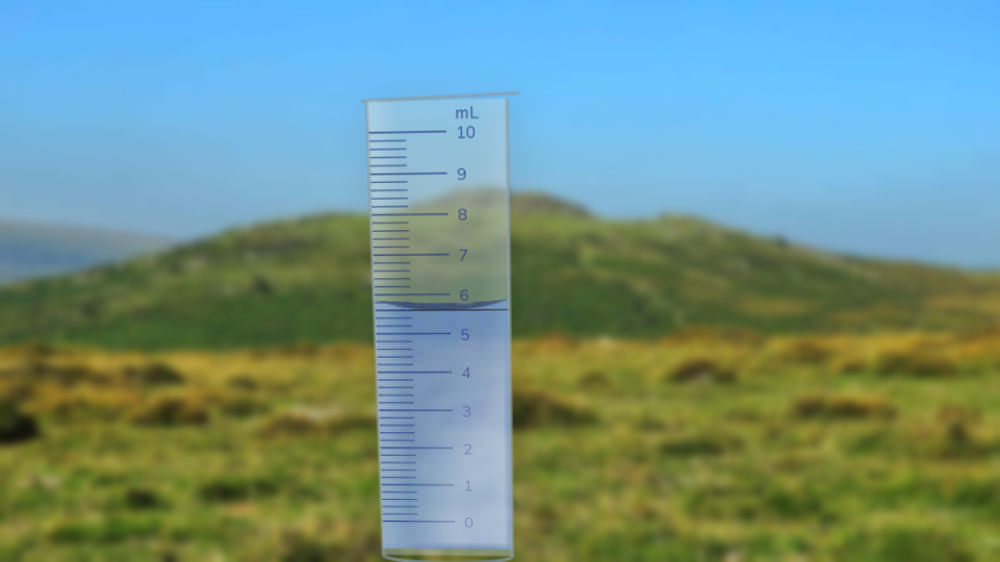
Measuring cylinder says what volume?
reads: 5.6 mL
